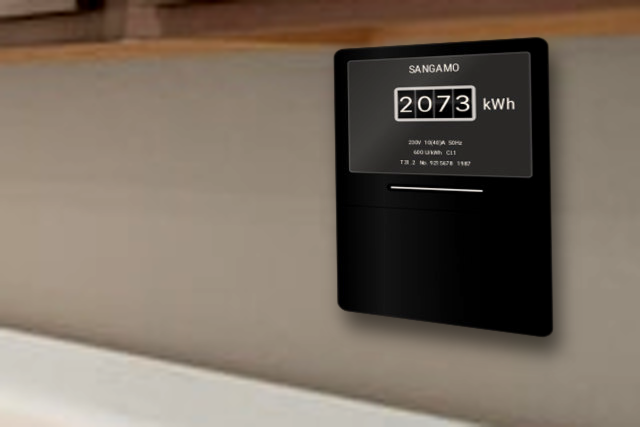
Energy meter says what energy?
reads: 2073 kWh
